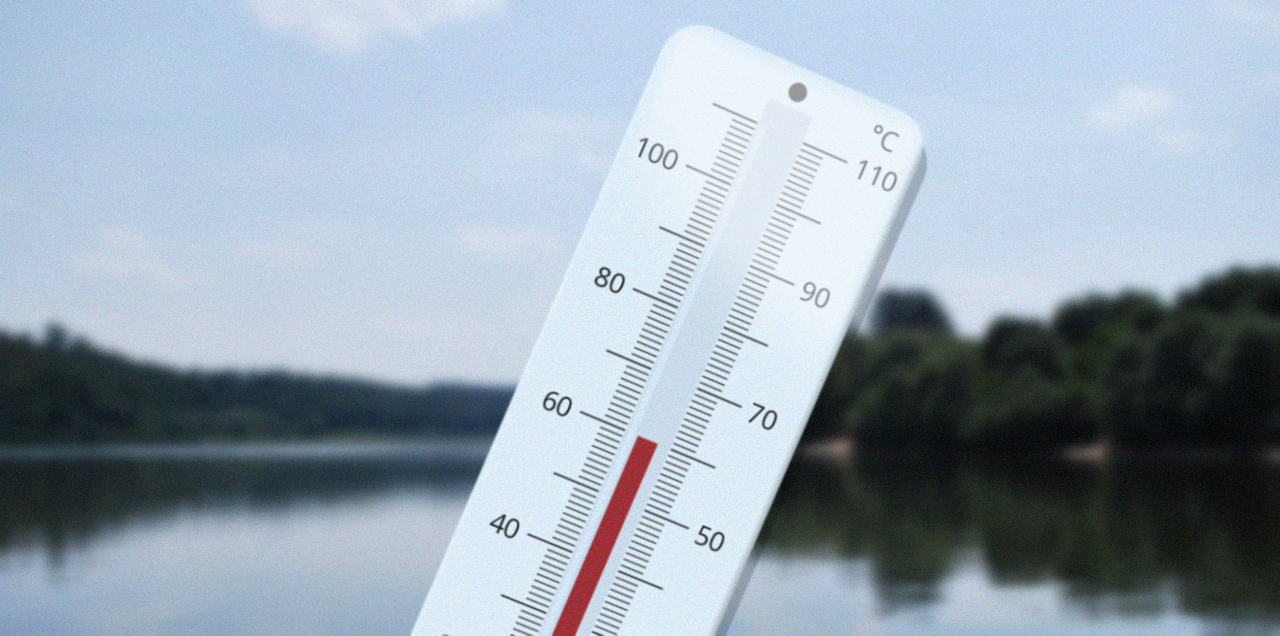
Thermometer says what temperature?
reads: 60 °C
